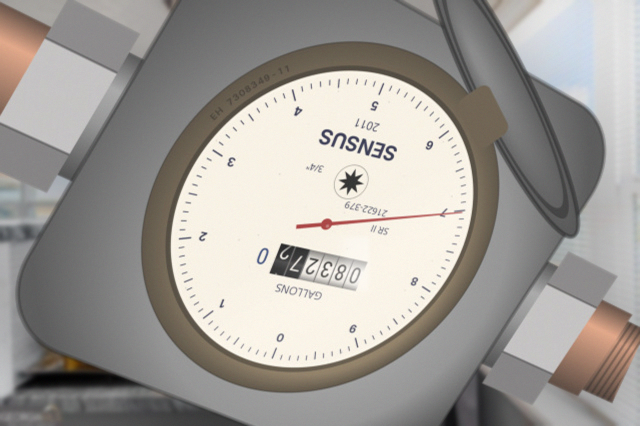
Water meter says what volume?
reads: 832717.0 gal
